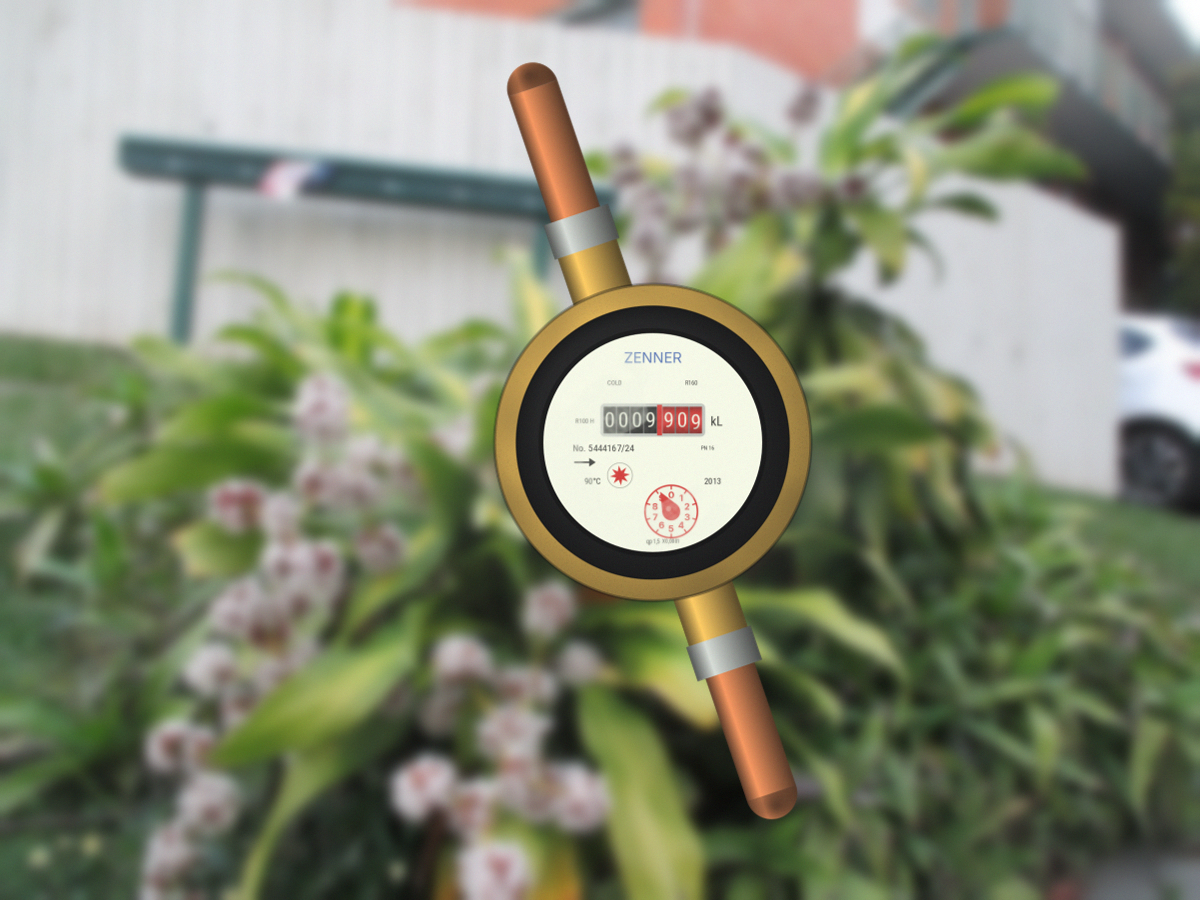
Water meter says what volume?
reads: 9.9089 kL
